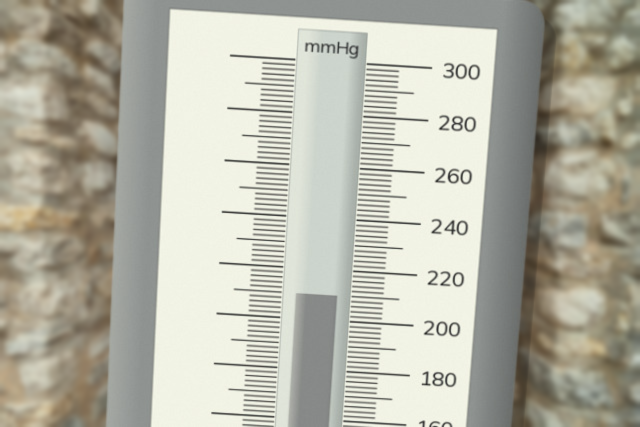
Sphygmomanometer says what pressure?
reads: 210 mmHg
